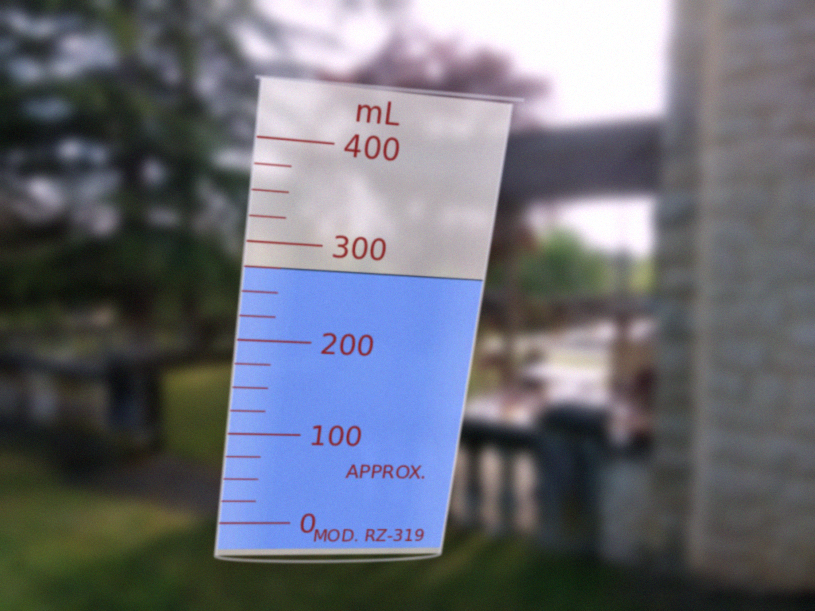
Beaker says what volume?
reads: 275 mL
